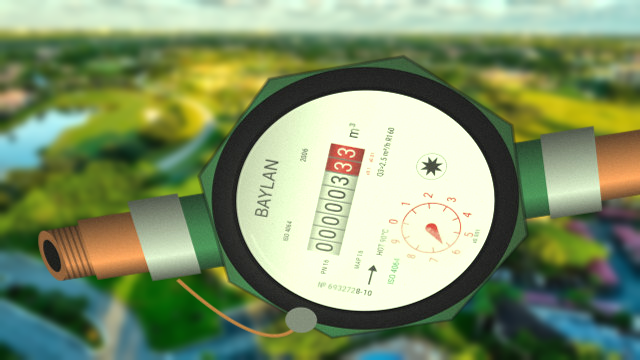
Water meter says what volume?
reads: 3.336 m³
